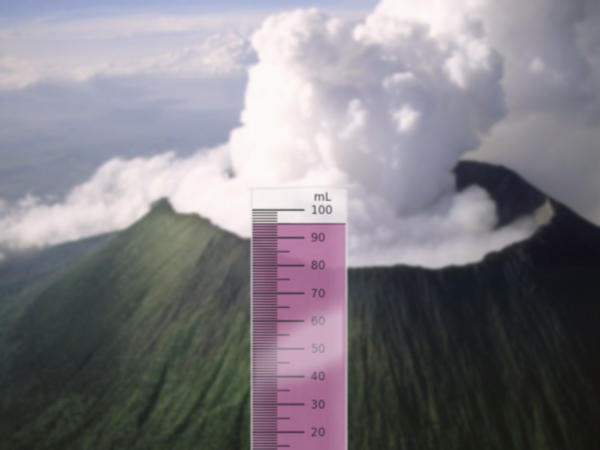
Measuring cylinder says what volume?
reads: 95 mL
